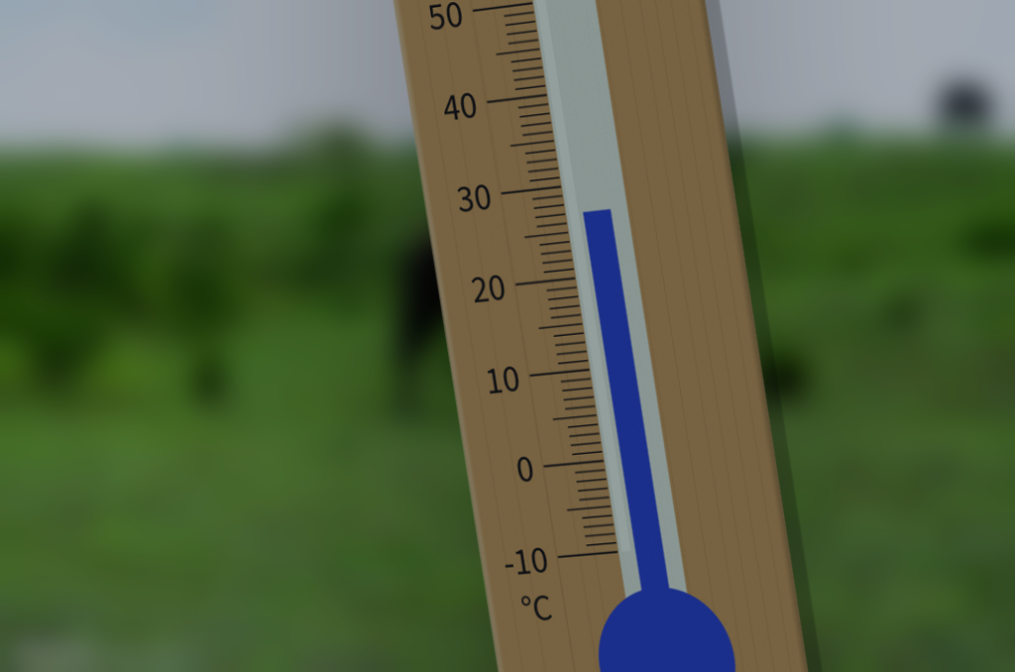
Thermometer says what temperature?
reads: 27 °C
